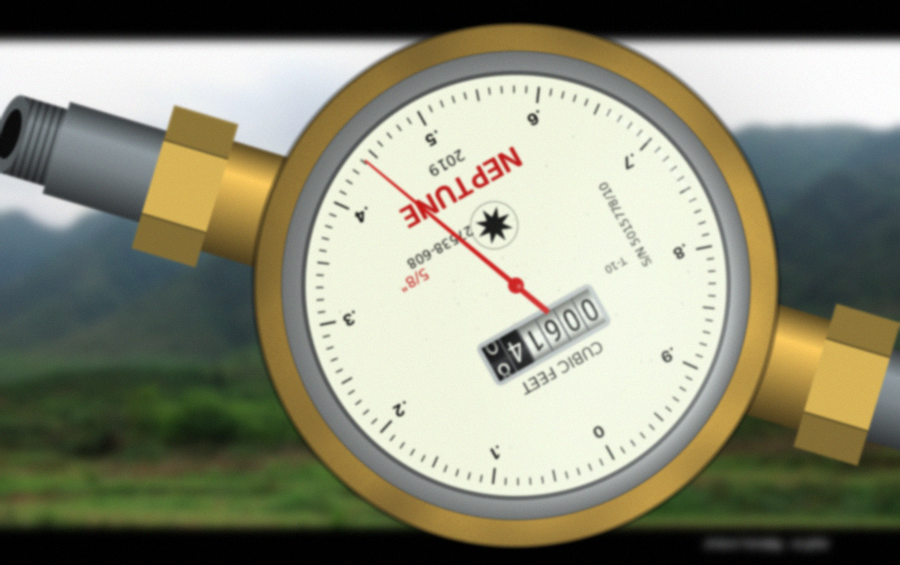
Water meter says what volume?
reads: 6148.44 ft³
